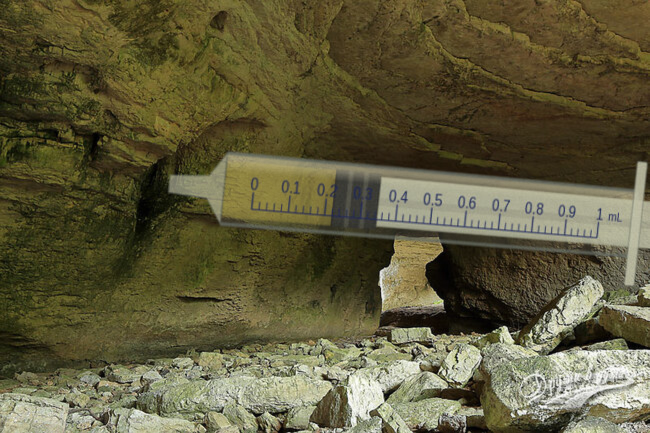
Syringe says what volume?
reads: 0.22 mL
